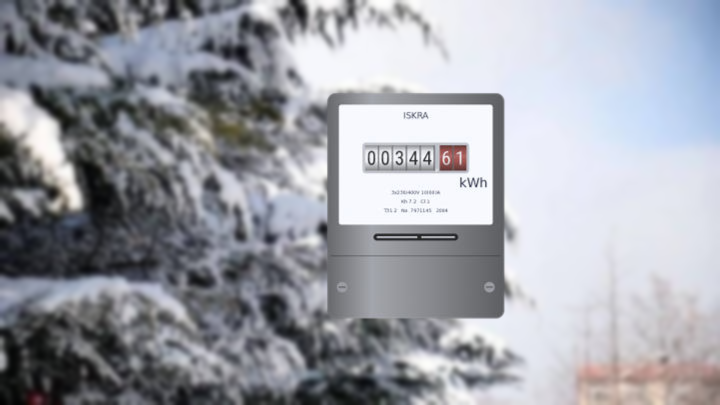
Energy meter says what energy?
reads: 344.61 kWh
